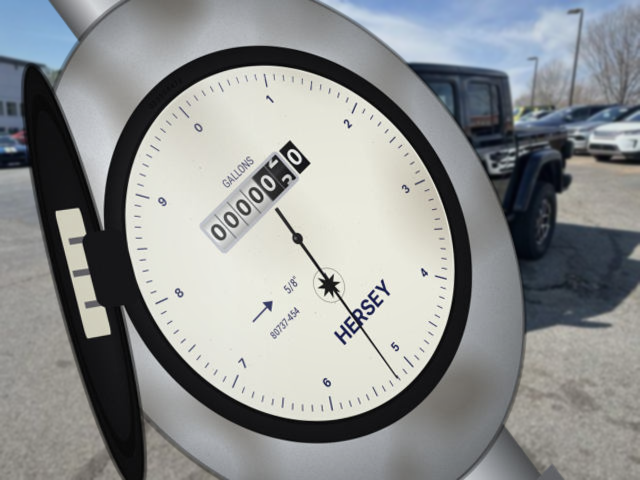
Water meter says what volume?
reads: 25.2 gal
